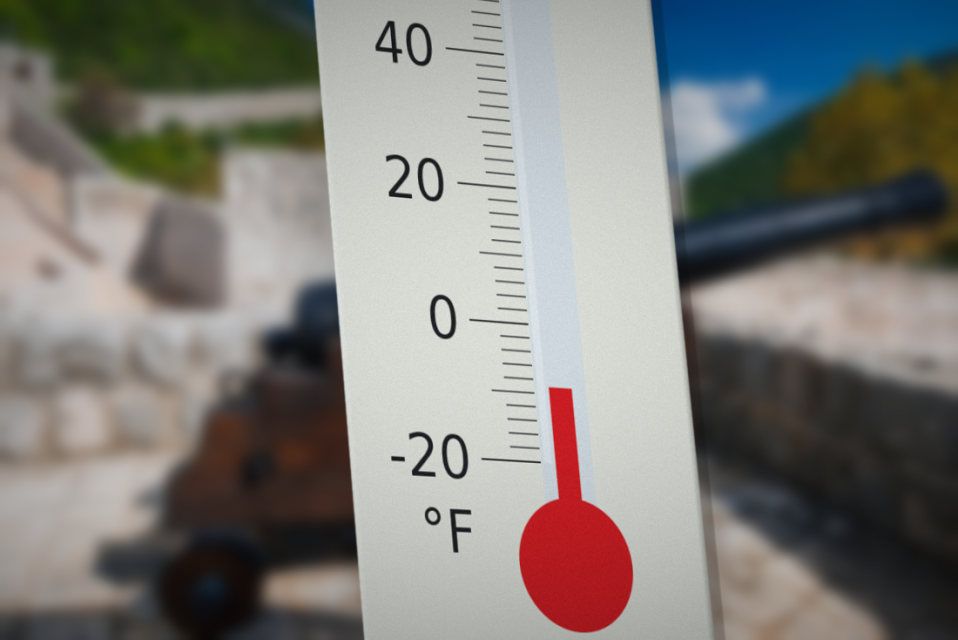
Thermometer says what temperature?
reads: -9 °F
